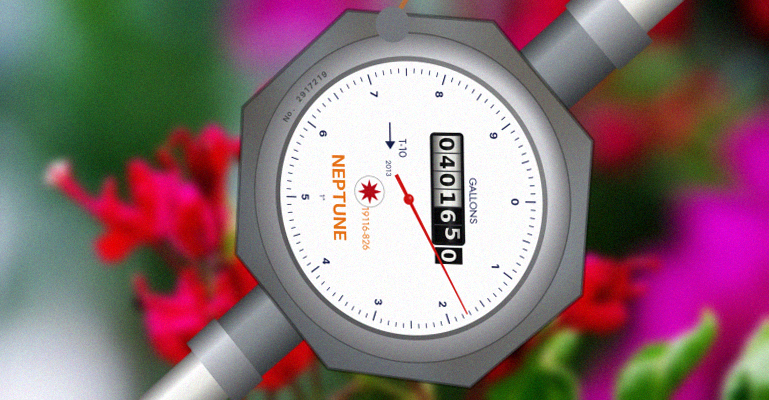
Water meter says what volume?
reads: 401651.7 gal
